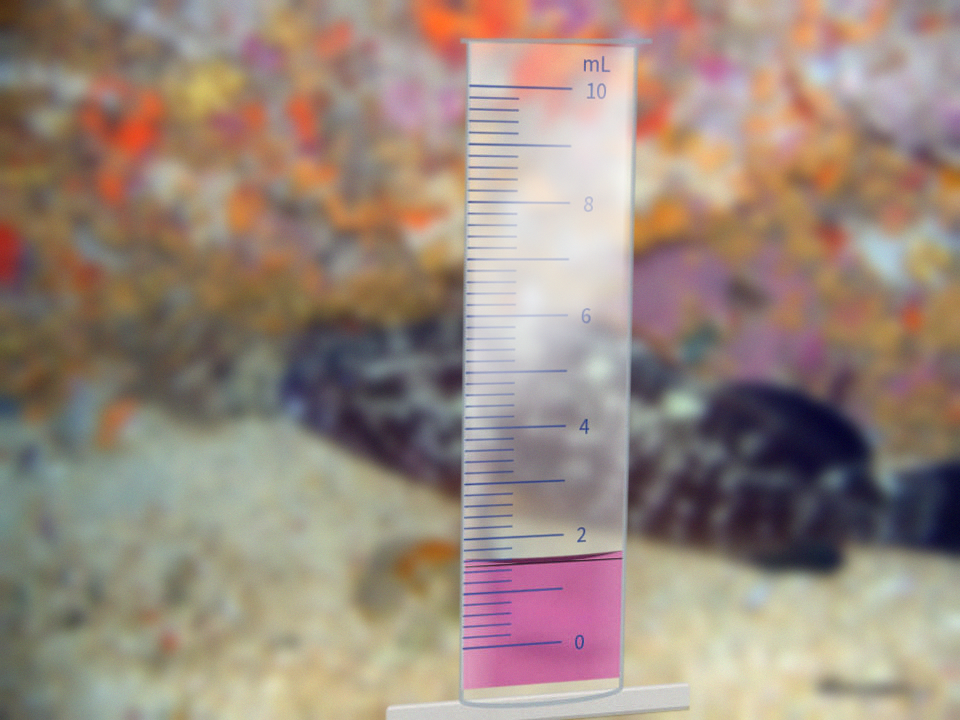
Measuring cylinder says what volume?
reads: 1.5 mL
